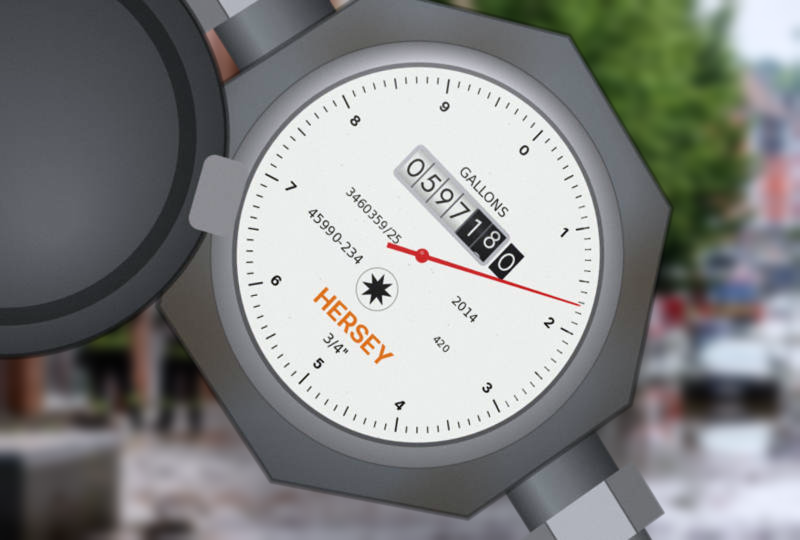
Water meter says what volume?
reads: 597181.7 gal
